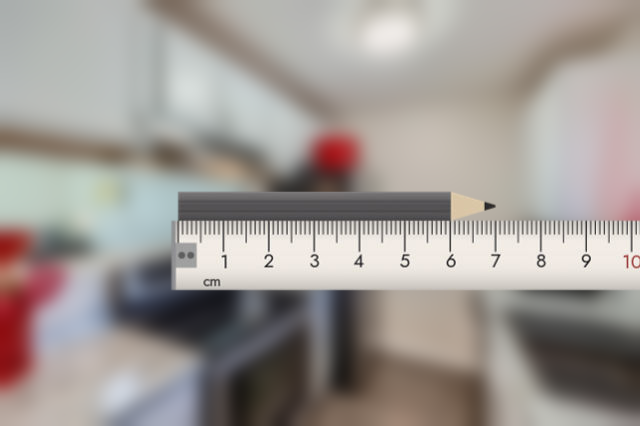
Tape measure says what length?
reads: 7 cm
